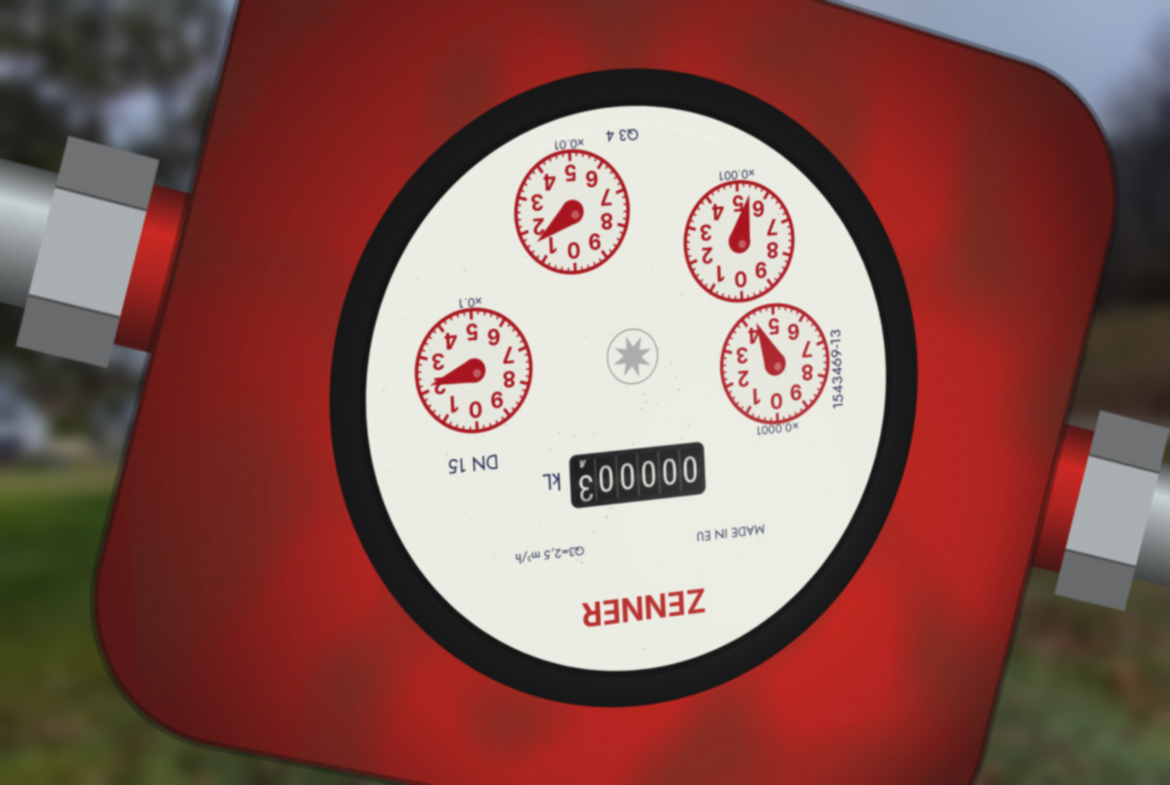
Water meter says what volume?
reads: 3.2154 kL
